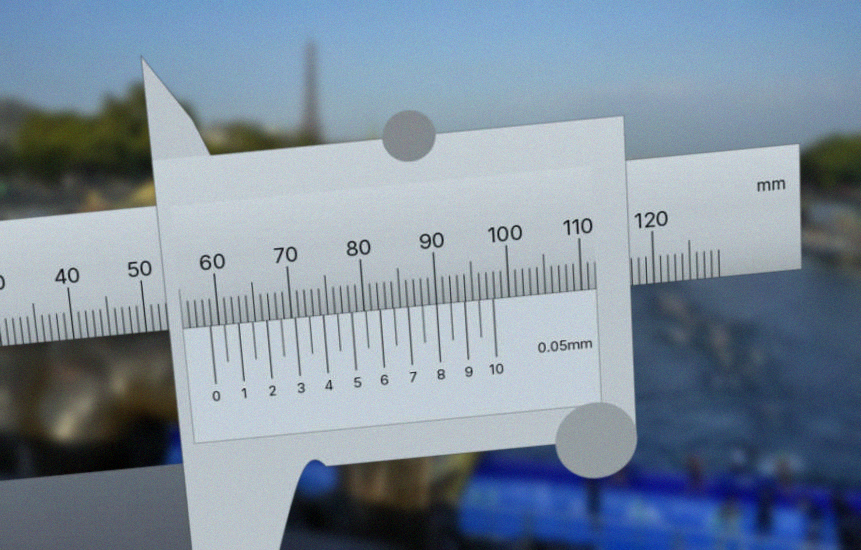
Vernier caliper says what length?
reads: 58.8 mm
